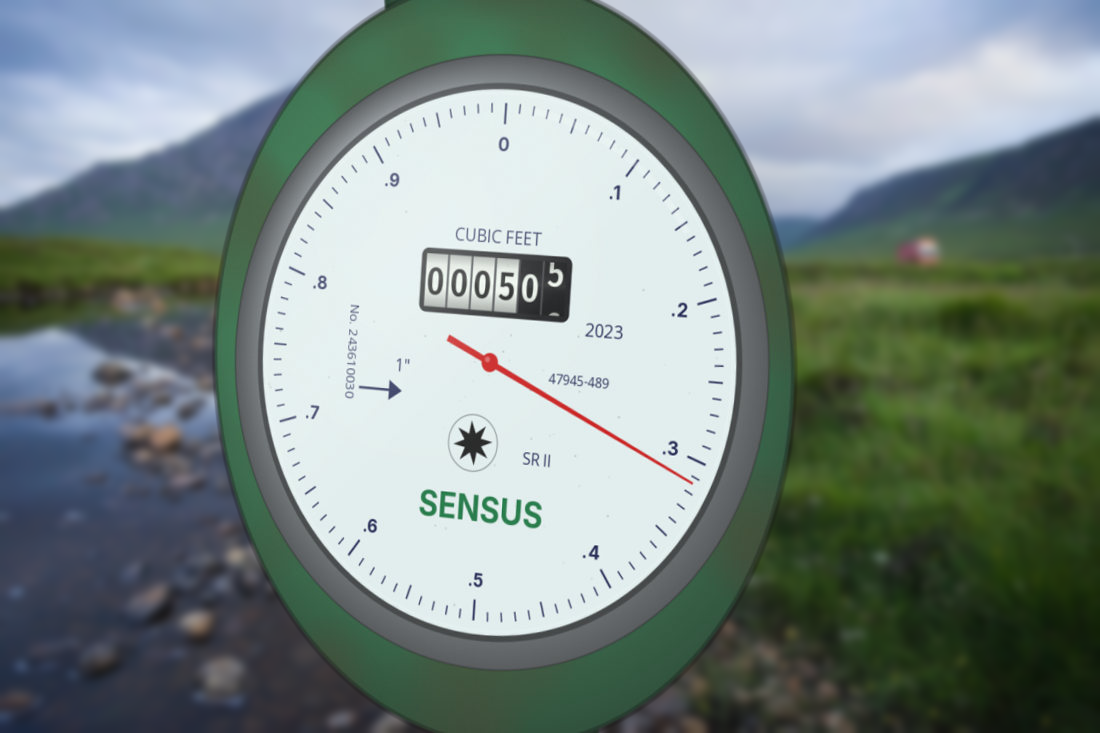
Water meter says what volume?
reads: 505.31 ft³
